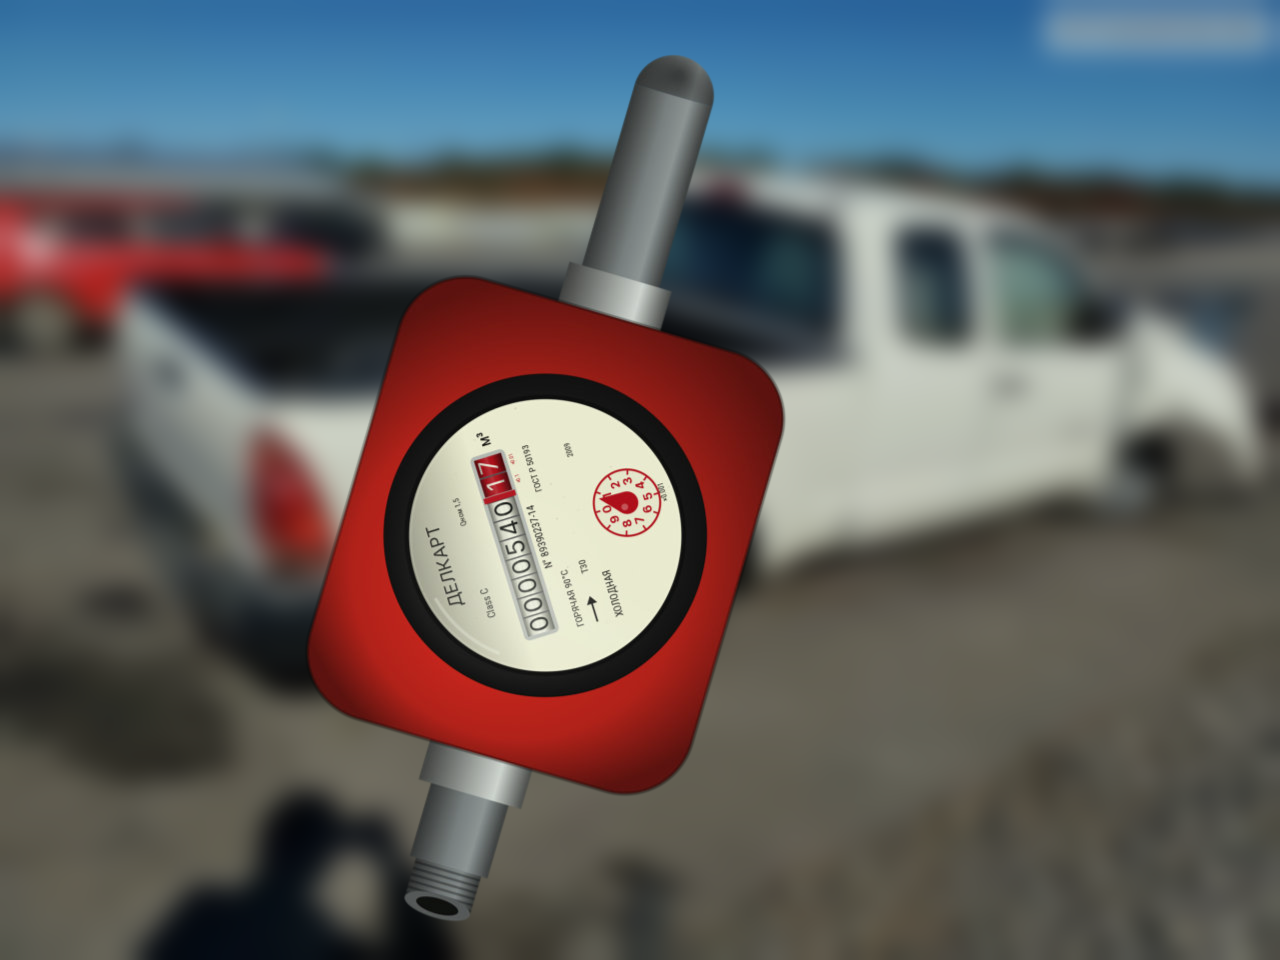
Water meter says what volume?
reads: 540.170 m³
